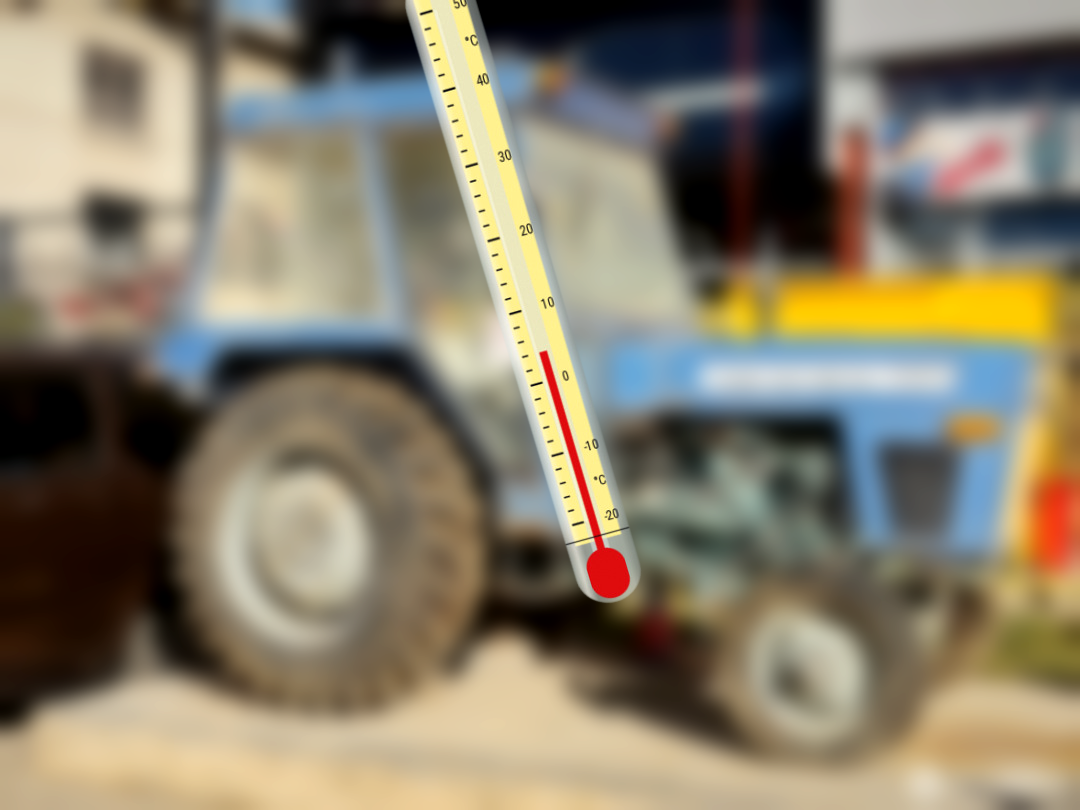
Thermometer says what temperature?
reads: 4 °C
